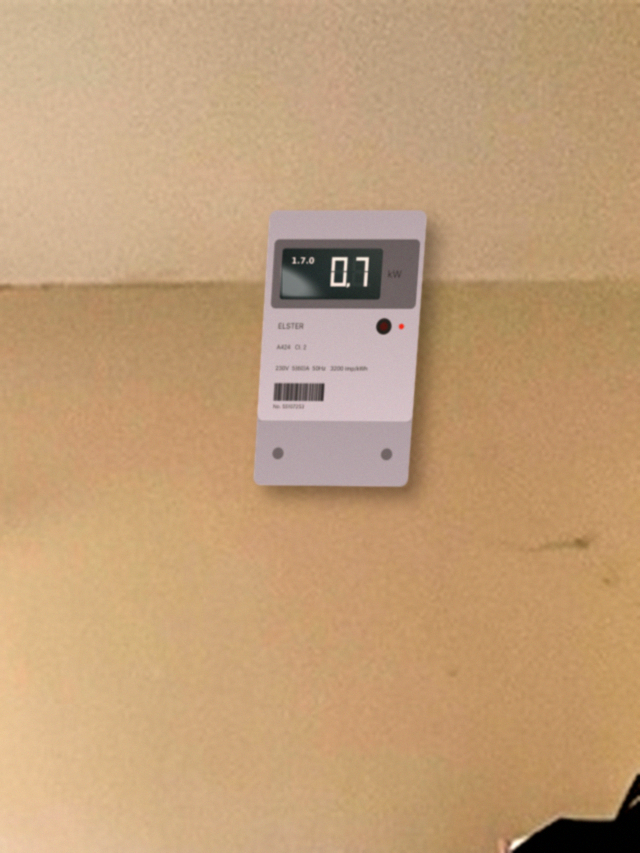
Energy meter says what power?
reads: 0.7 kW
